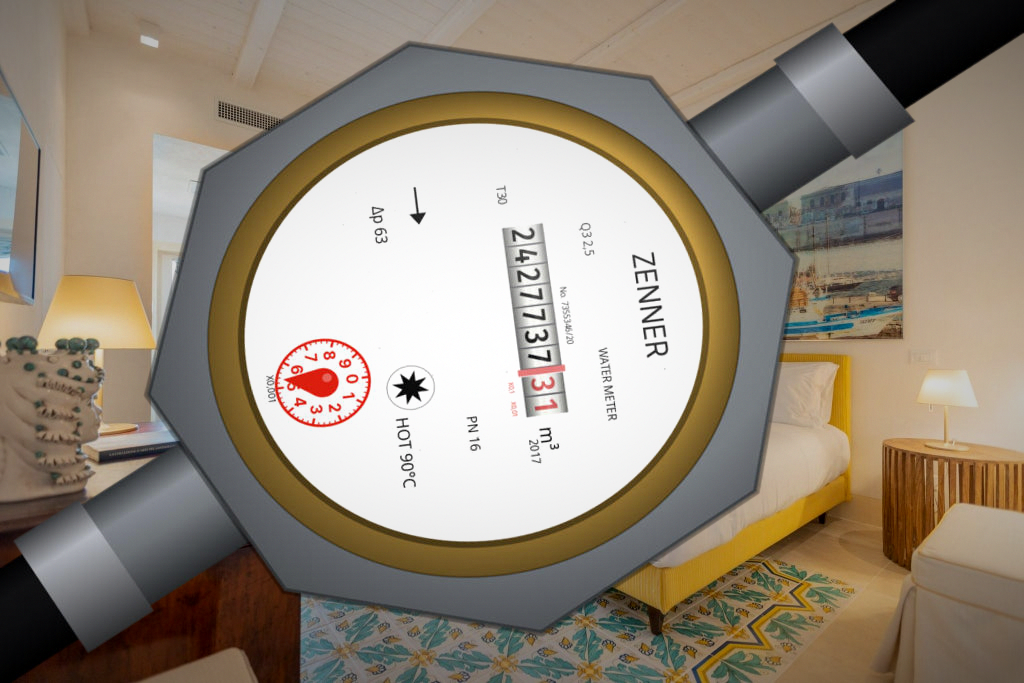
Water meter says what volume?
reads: 2427737.315 m³
